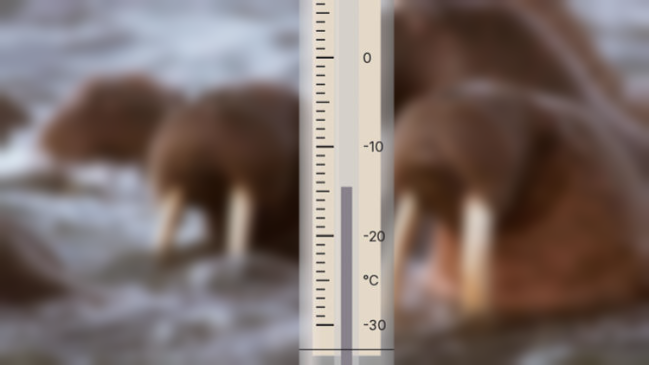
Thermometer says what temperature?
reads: -14.5 °C
